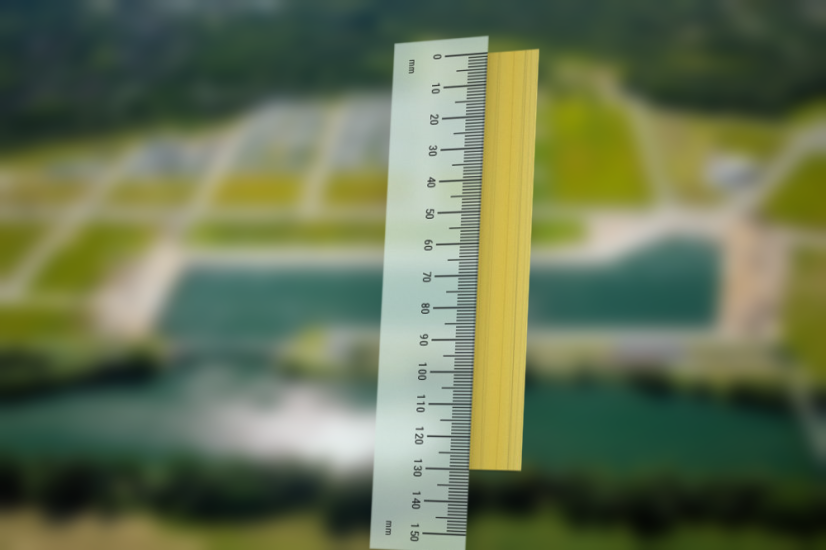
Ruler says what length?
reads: 130 mm
